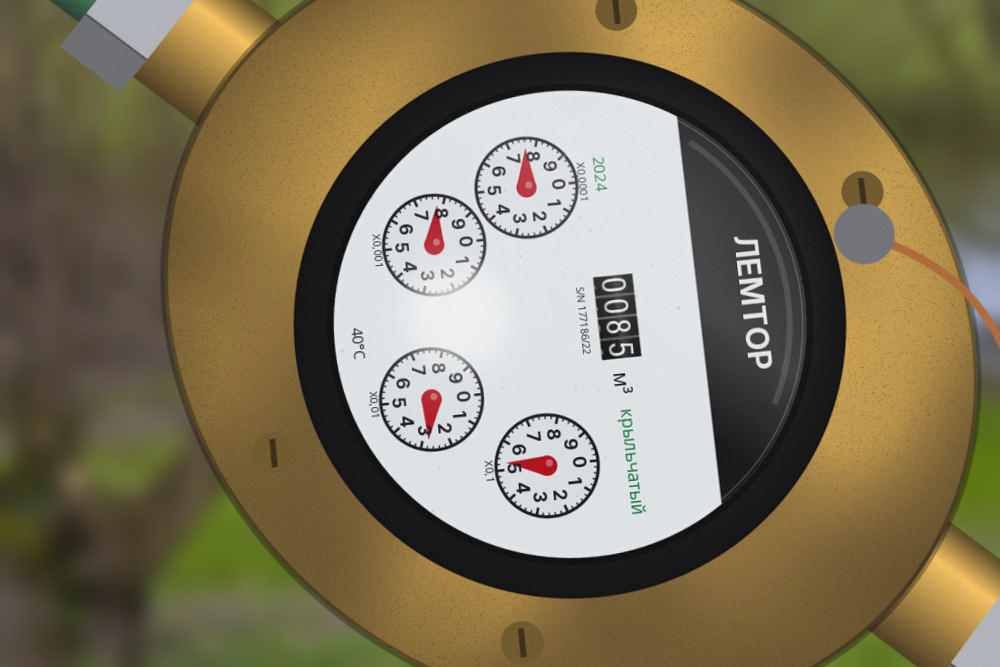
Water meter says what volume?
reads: 85.5277 m³
